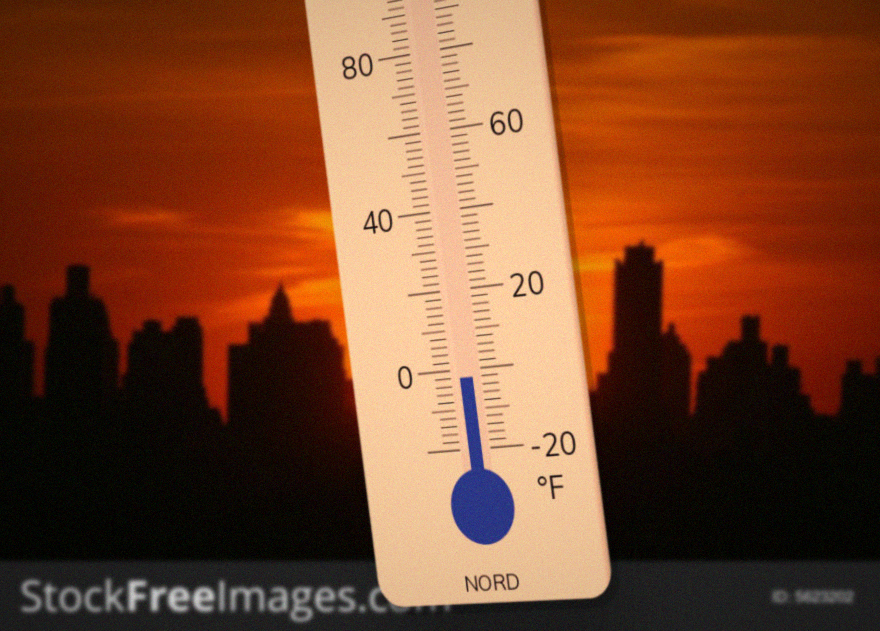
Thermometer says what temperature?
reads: -2 °F
